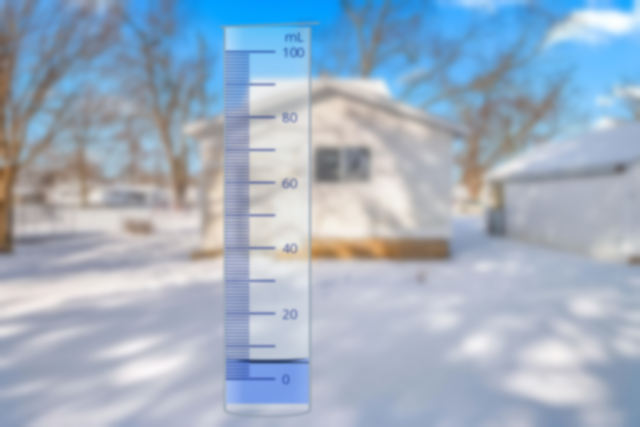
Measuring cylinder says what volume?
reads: 5 mL
